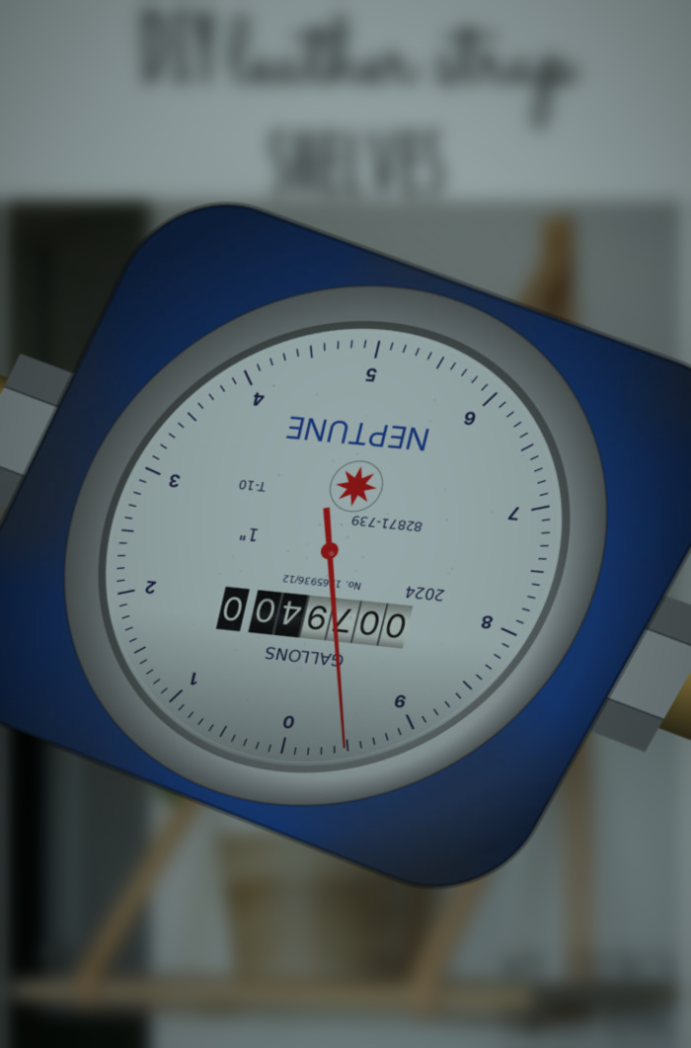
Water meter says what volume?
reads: 79399.5 gal
